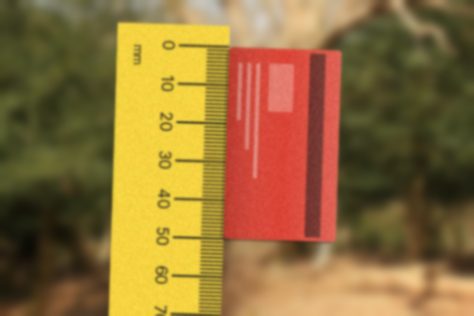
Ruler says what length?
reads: 50 mm
